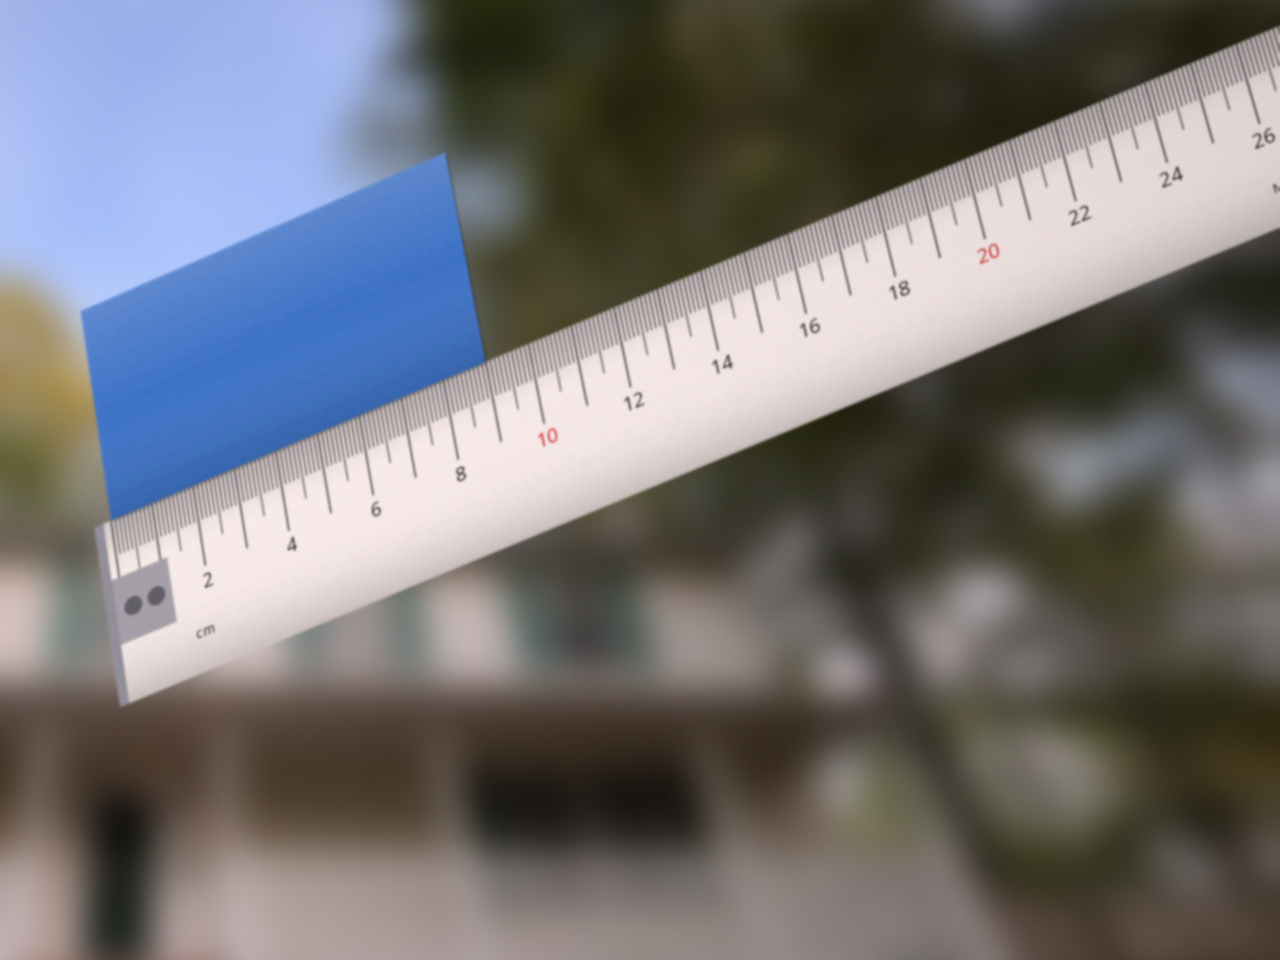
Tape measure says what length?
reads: 9 cm
